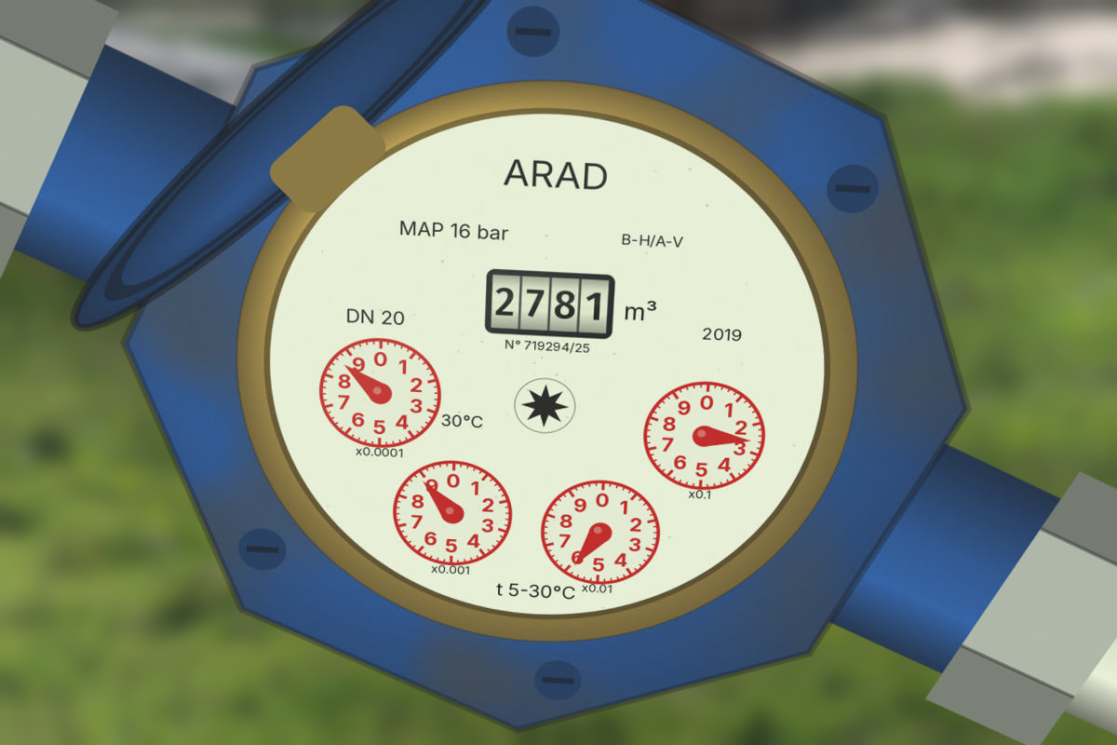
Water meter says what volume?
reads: 2781.2588 m³
